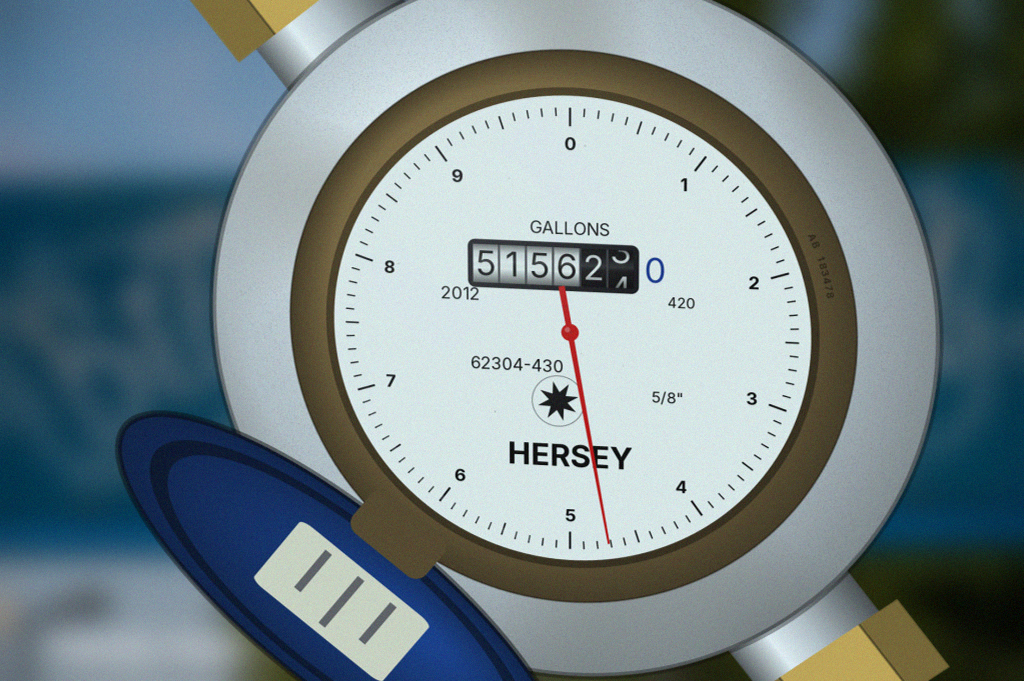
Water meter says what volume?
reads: 5156234.7 gal
